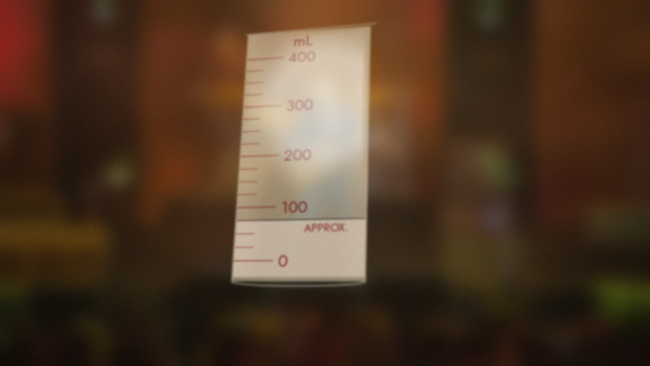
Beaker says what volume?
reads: 75 mL
